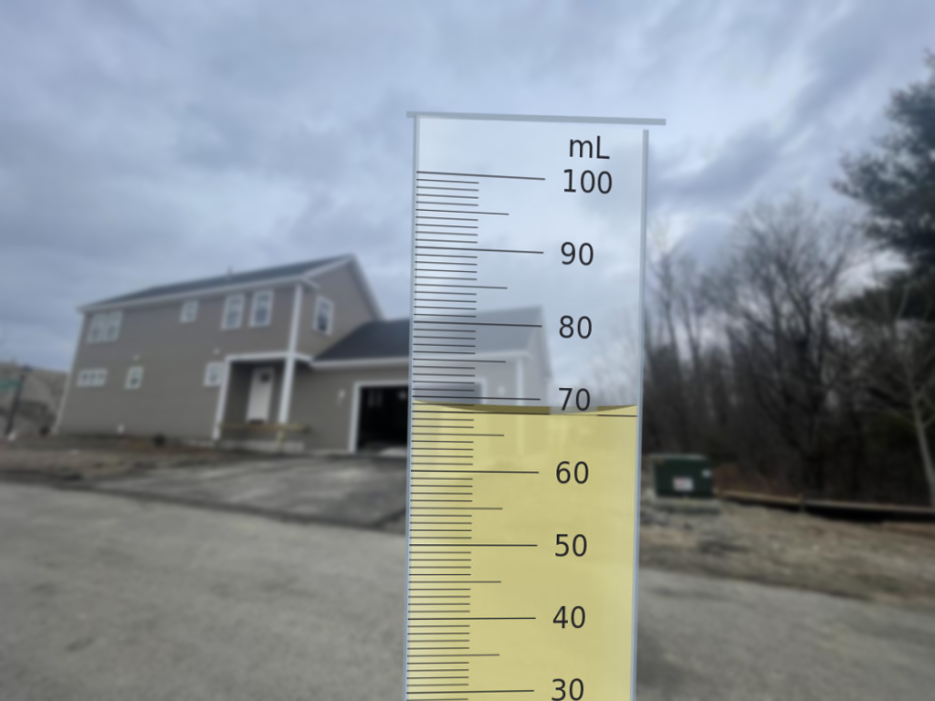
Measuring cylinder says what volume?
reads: 68 mL
